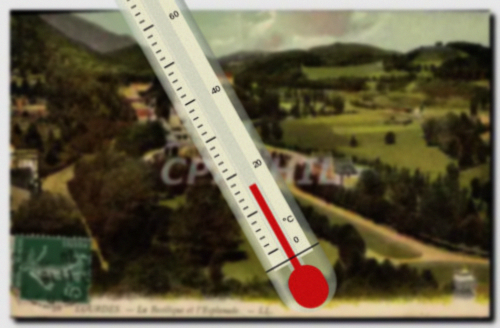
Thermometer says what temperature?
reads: 16 °C
